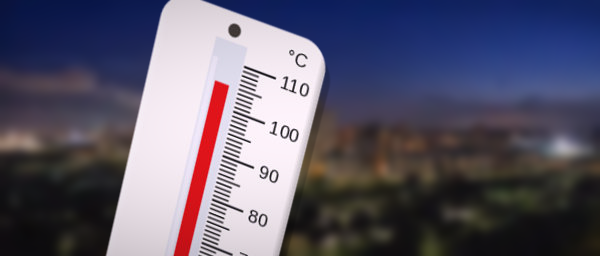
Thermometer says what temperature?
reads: 105 °C
